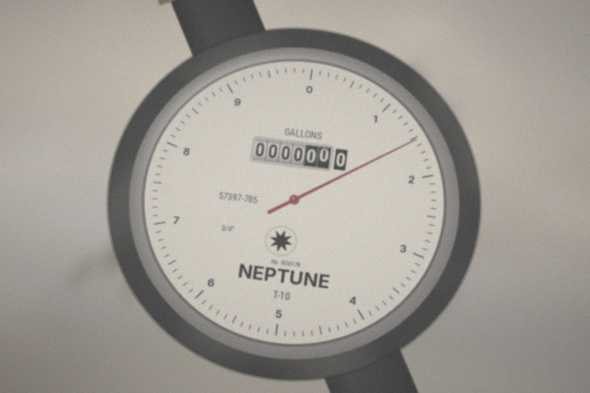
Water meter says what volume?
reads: 1.5 gal
